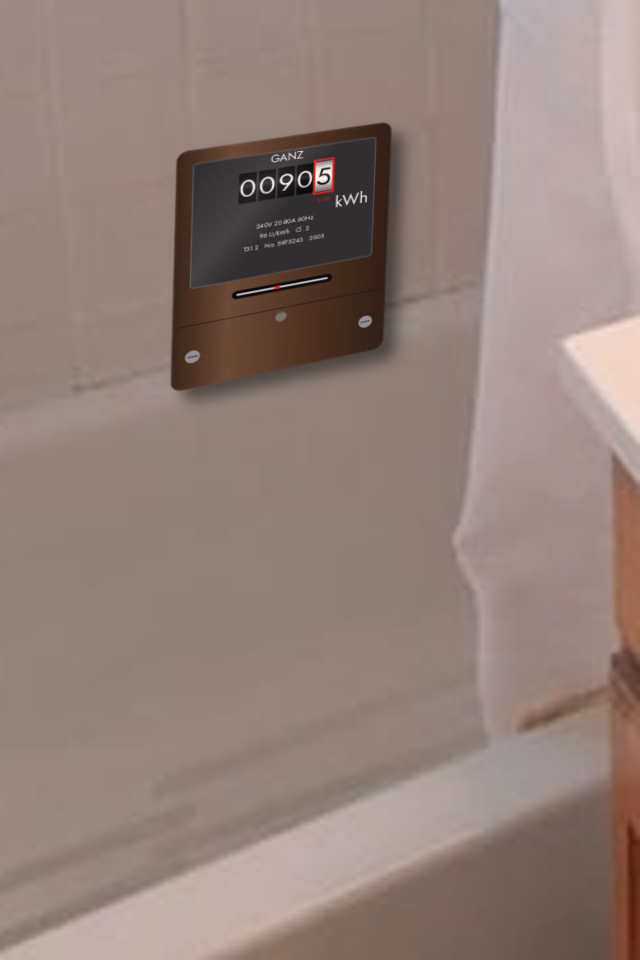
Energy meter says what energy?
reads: 90.5 kWh
